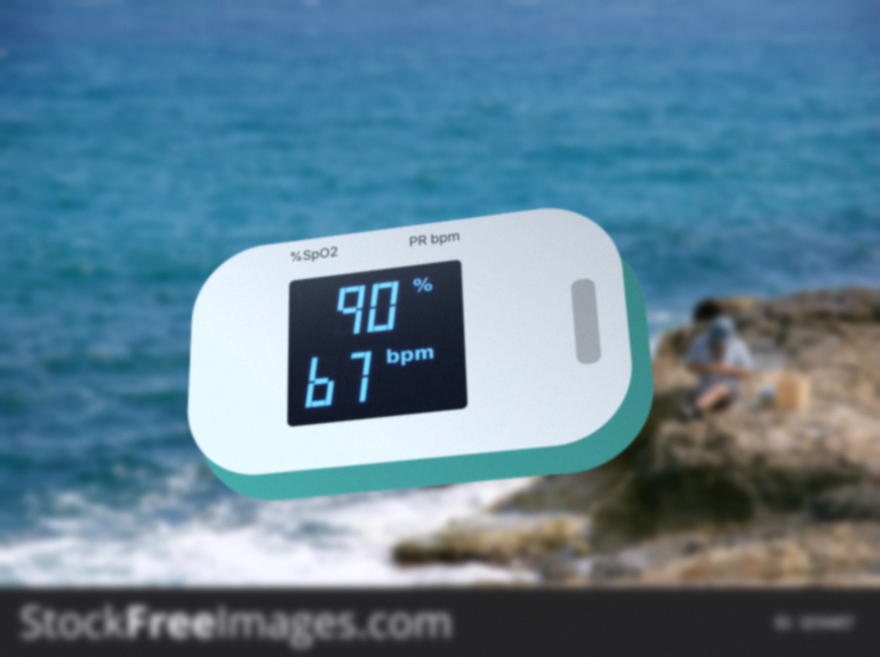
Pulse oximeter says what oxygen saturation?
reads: 90 %
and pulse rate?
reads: 67 bpm
